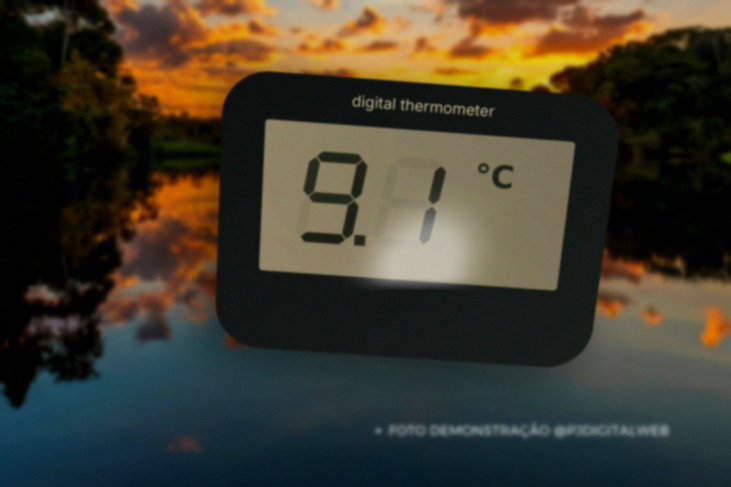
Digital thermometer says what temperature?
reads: 9.1 °C
